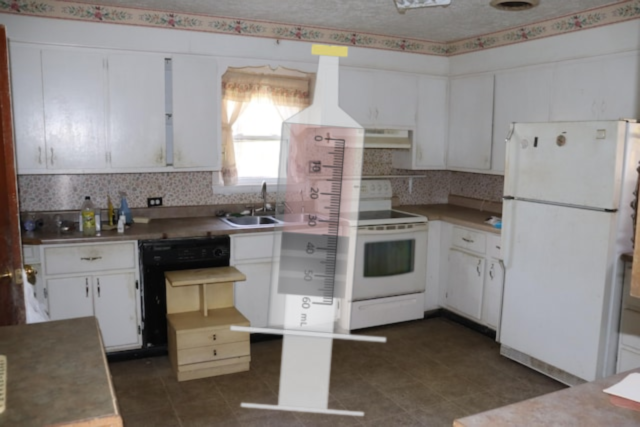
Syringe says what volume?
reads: 35 mL
